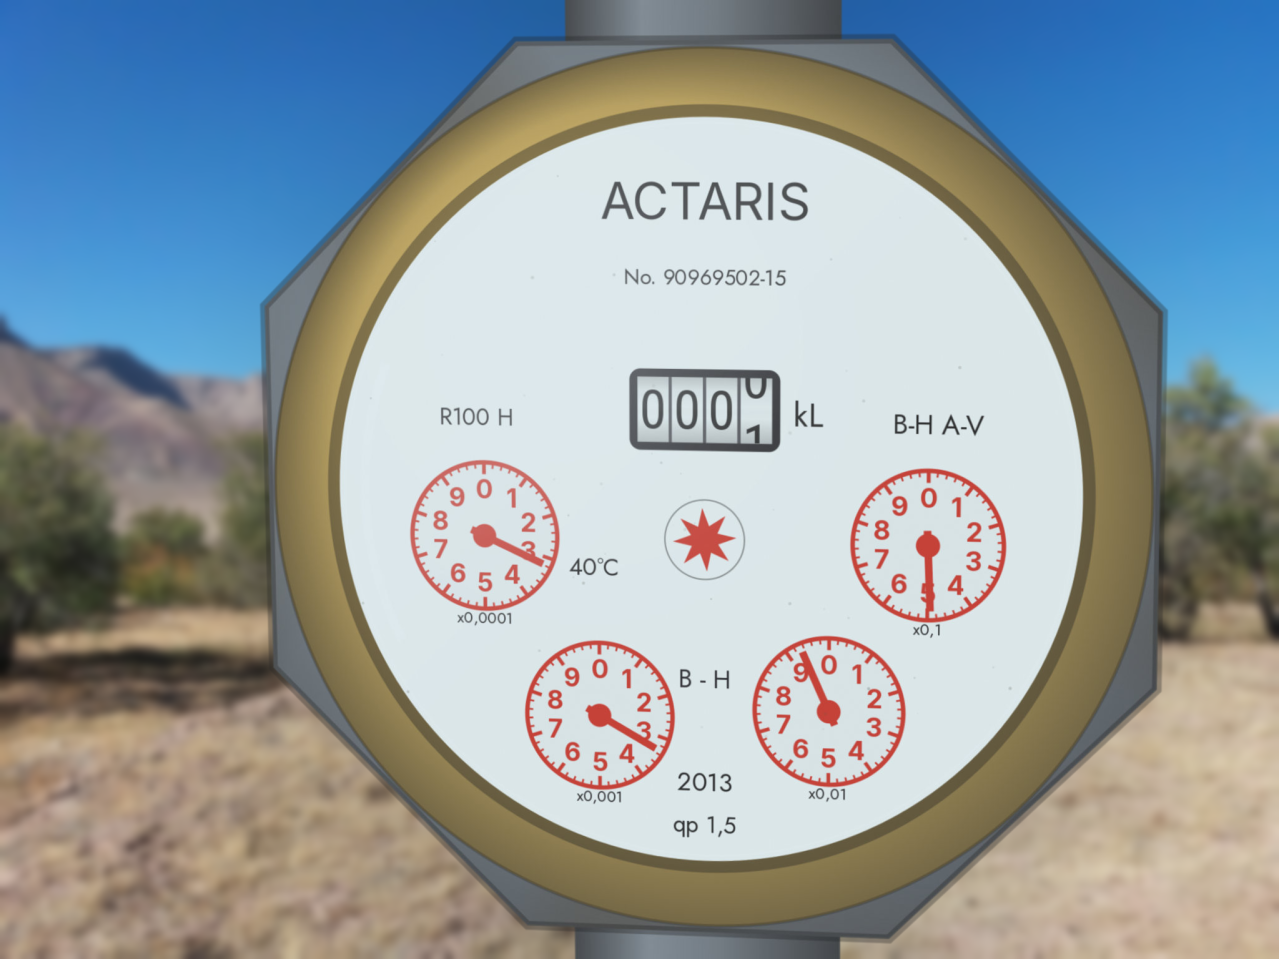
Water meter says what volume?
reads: 0.4933 kL
